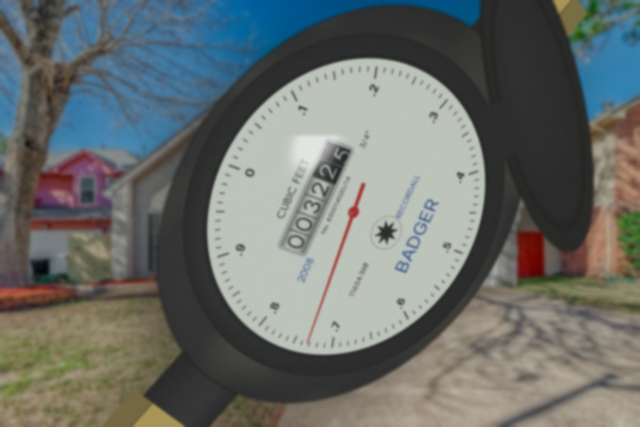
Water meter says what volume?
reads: 3224.73 ft³
